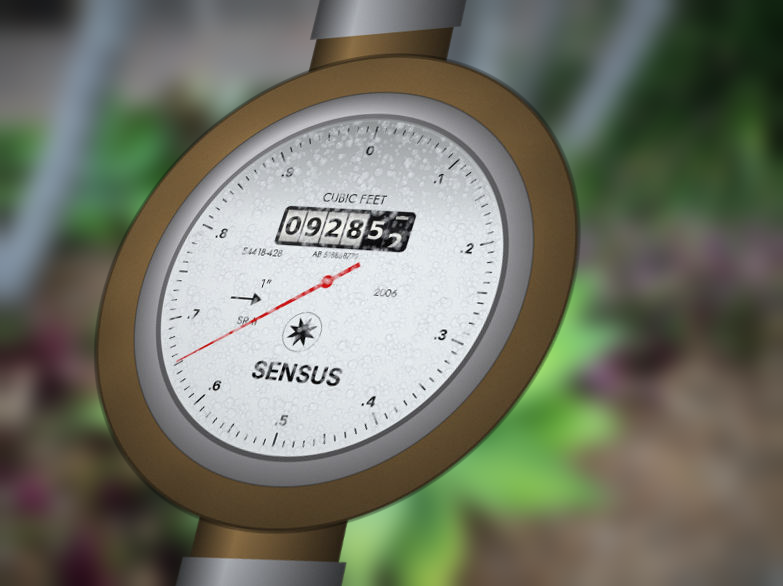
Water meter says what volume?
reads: 92851.65 ft³
